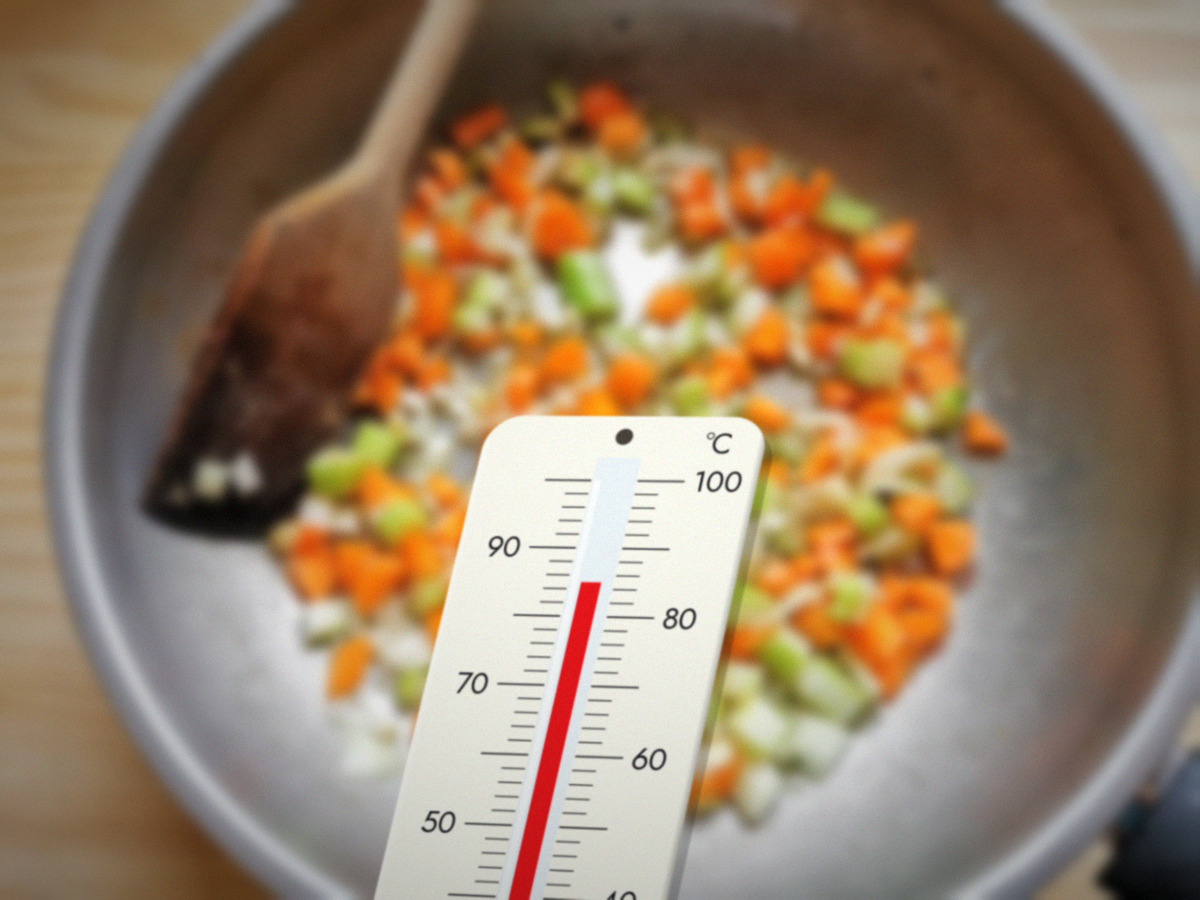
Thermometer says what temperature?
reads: 85 °C
